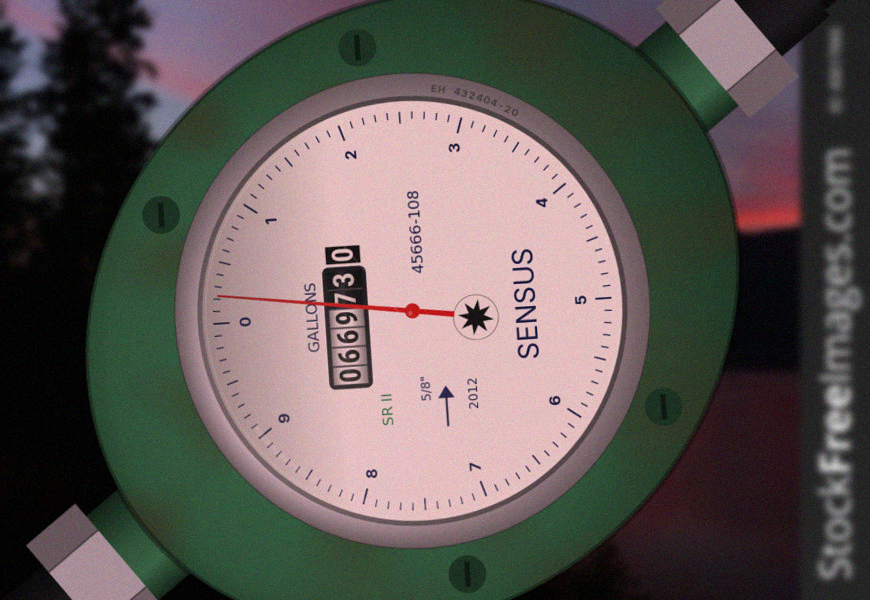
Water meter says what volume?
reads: 669730.2 gal
